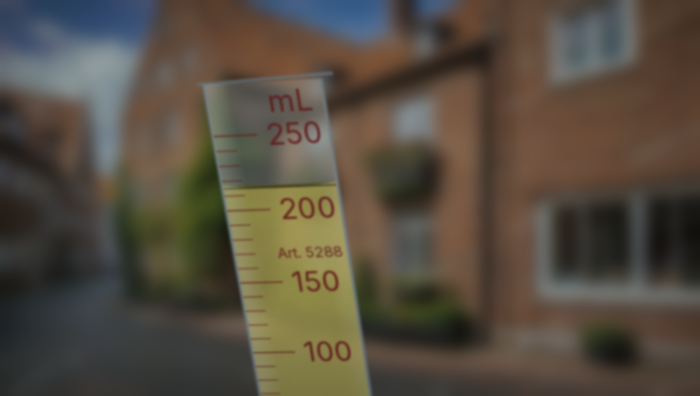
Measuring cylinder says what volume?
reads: 215 mL
